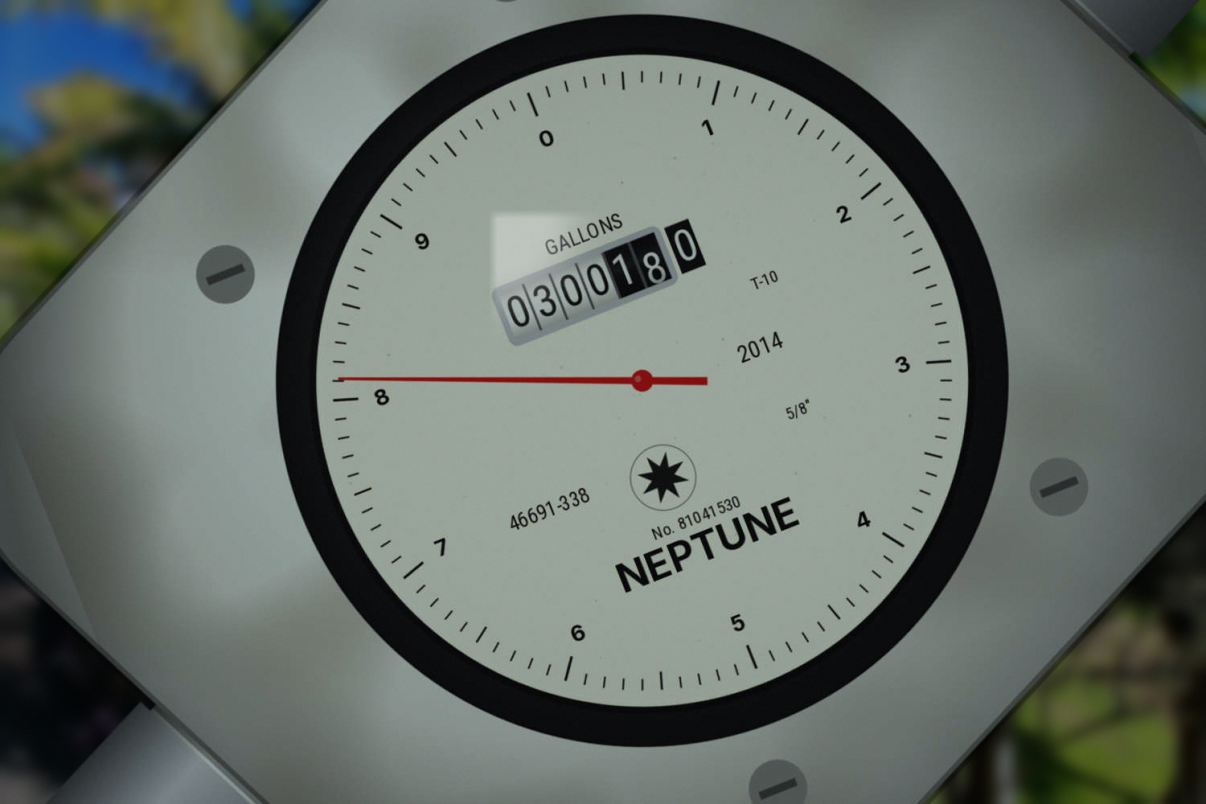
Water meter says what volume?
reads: 300178.1 gal
